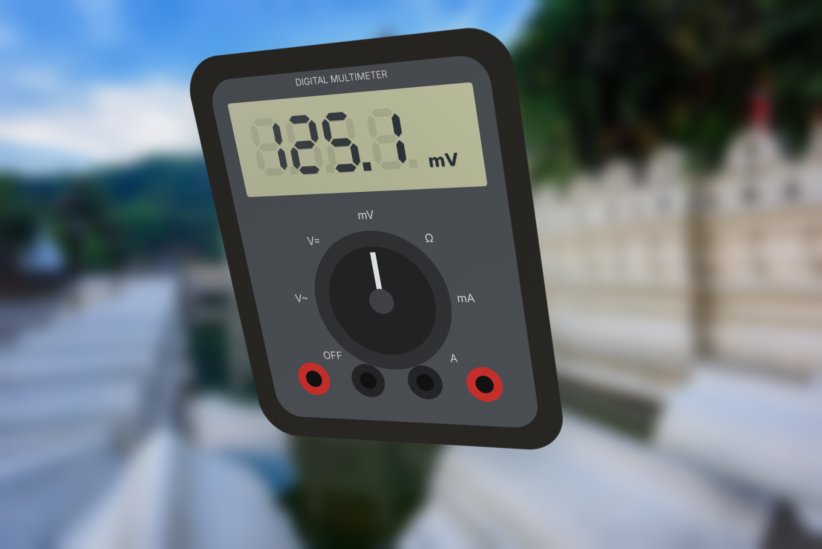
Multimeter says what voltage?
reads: 125.1 mV
